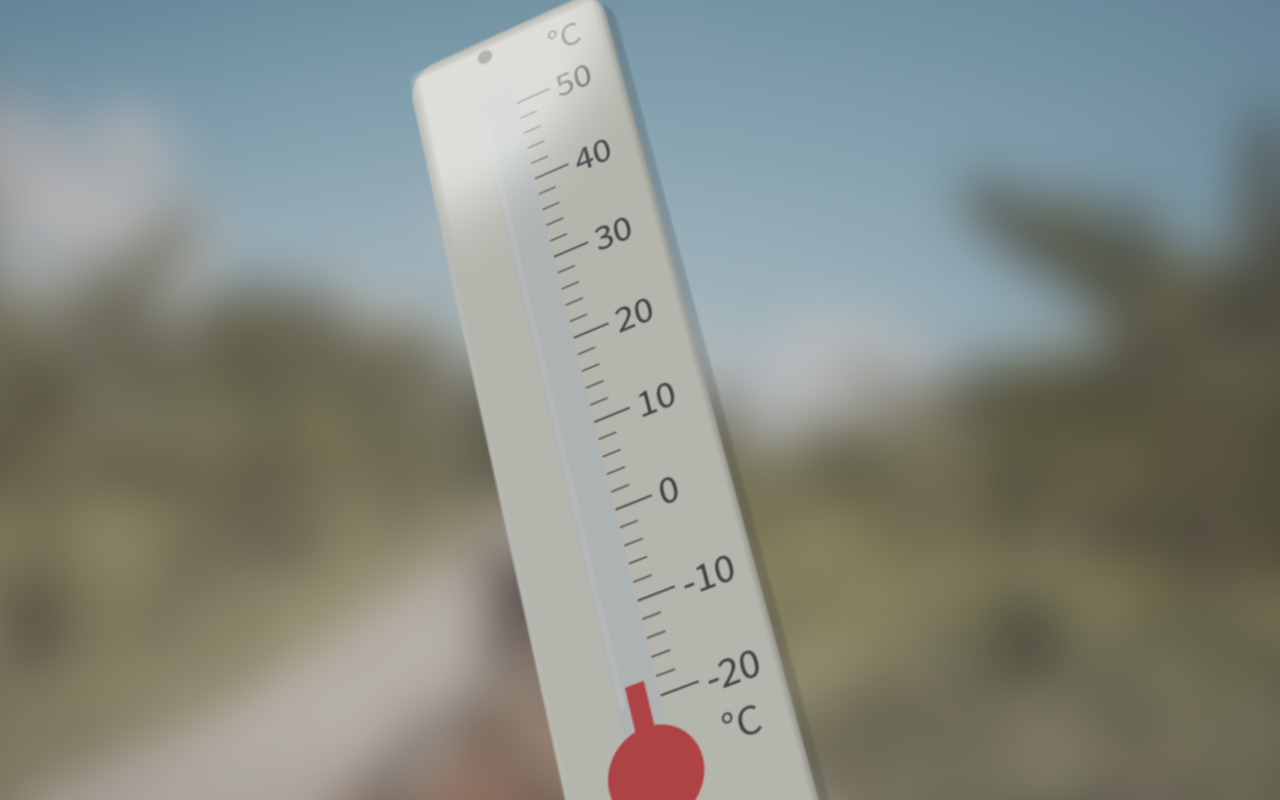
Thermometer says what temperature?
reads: -18 °C
